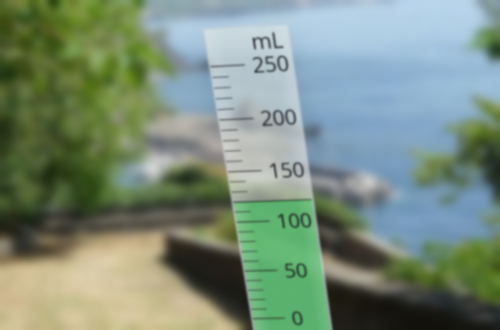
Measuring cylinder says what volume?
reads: 120 mL
